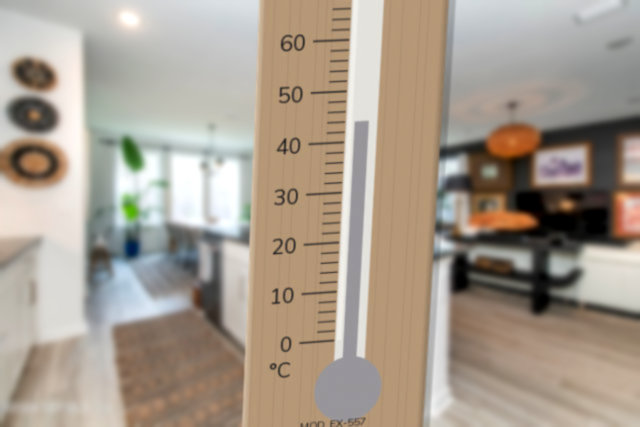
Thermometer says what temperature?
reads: 44 °C
